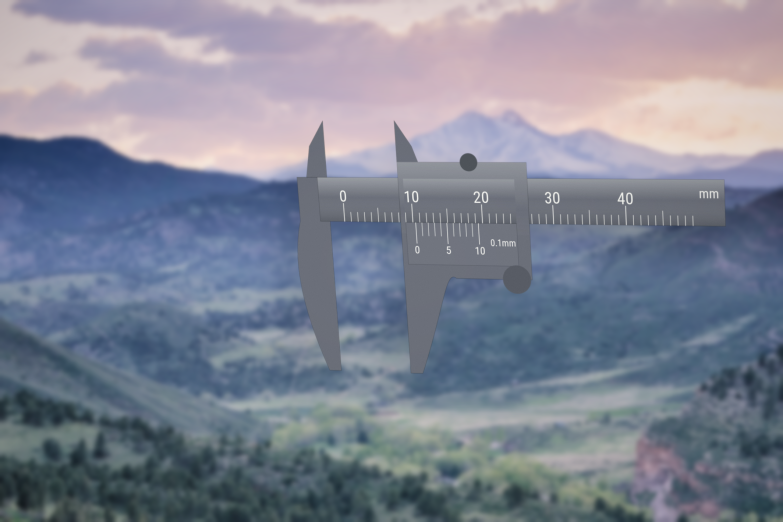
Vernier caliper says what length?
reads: 10.4 mm
